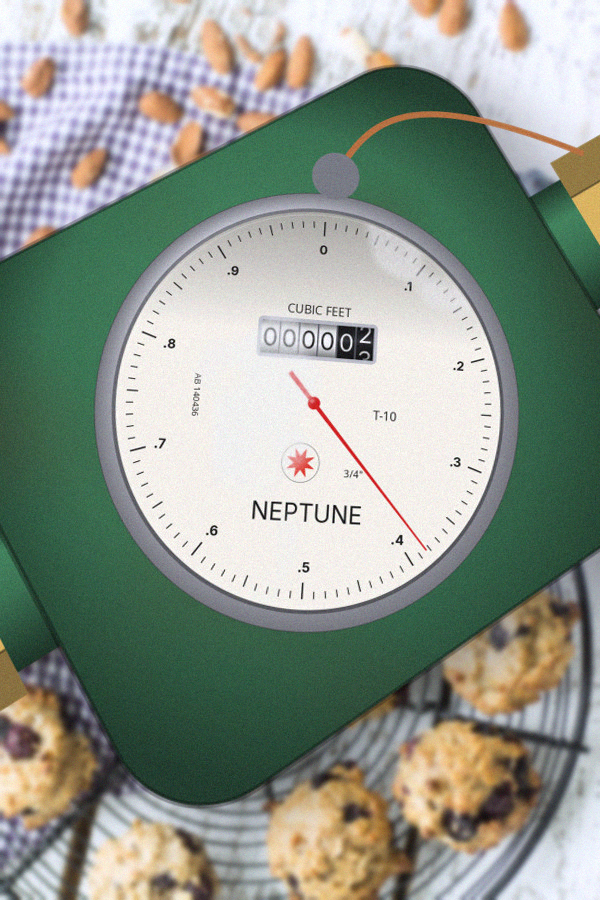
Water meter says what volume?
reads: 2.38 ft³
